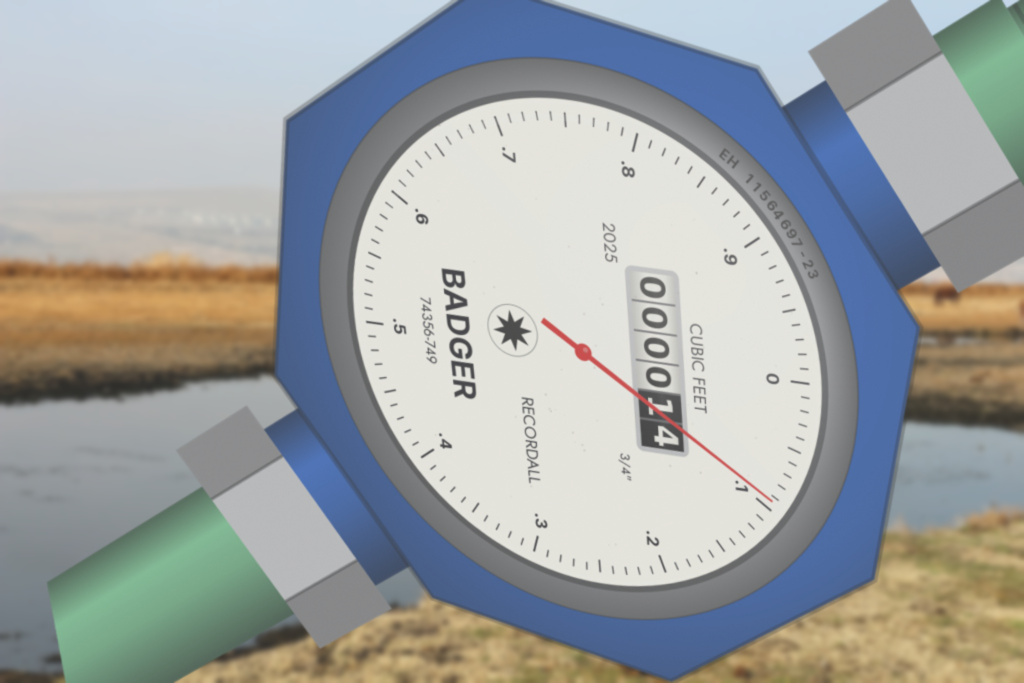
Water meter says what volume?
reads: 14.09 ft³
